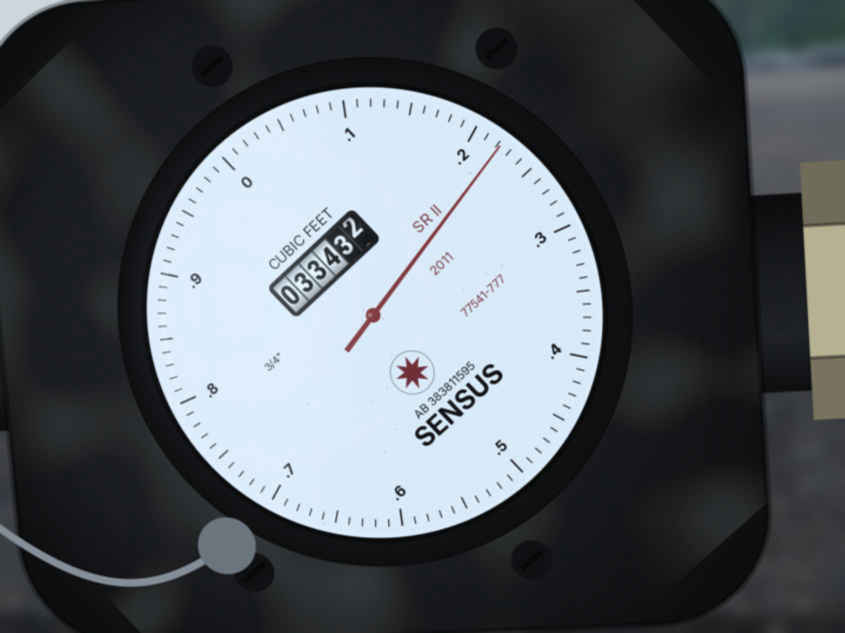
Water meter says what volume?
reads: 33432.22 ft³
